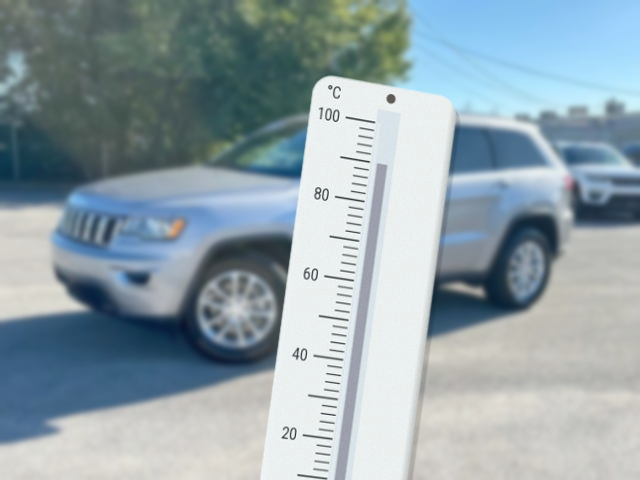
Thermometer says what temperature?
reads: 90 °C
